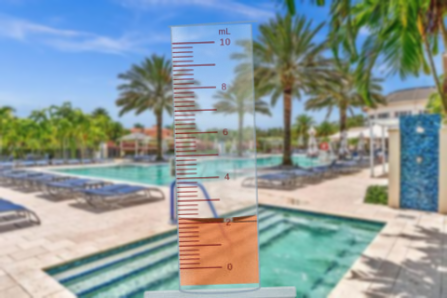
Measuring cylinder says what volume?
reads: 2 mL
